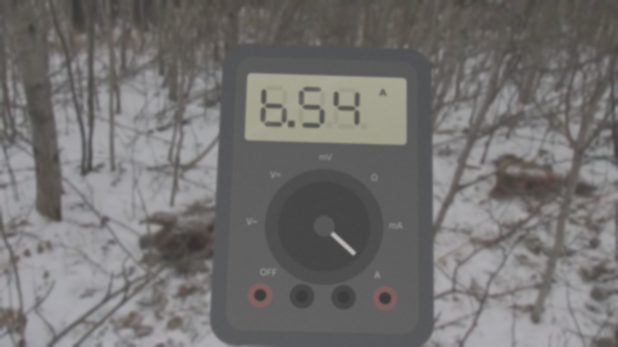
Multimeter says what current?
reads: 6.54 A
